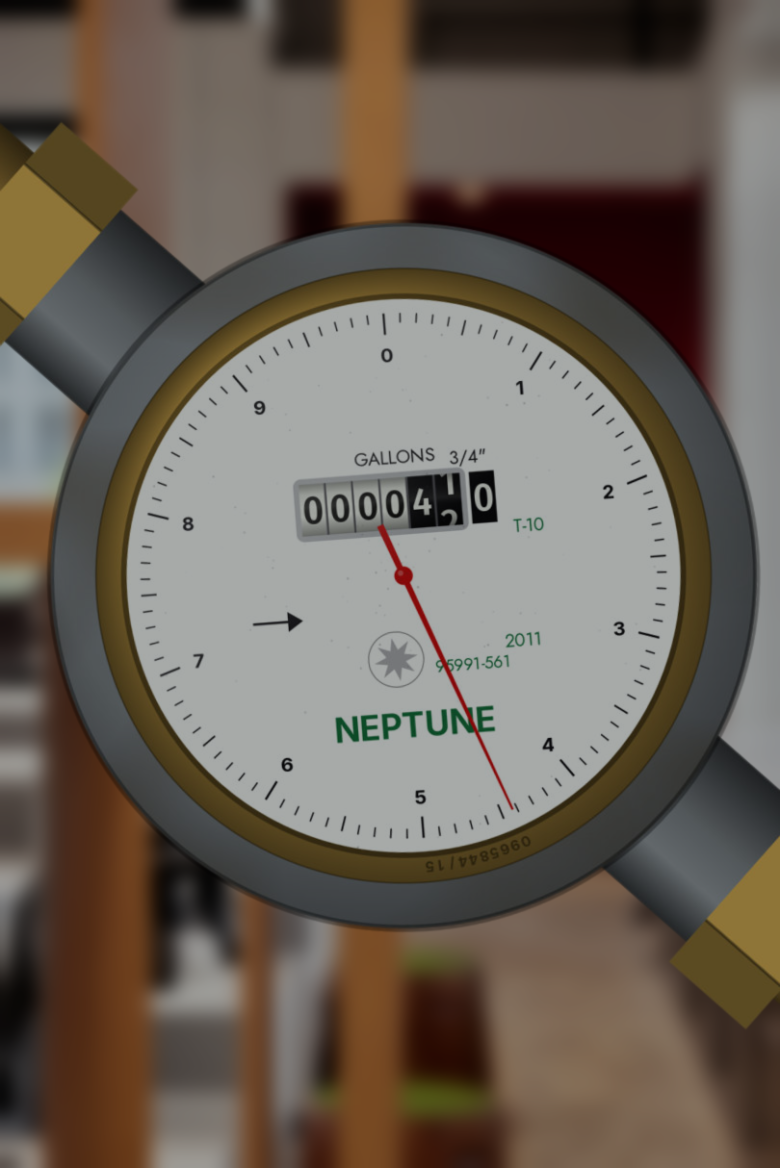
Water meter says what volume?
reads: 414.4 gal
